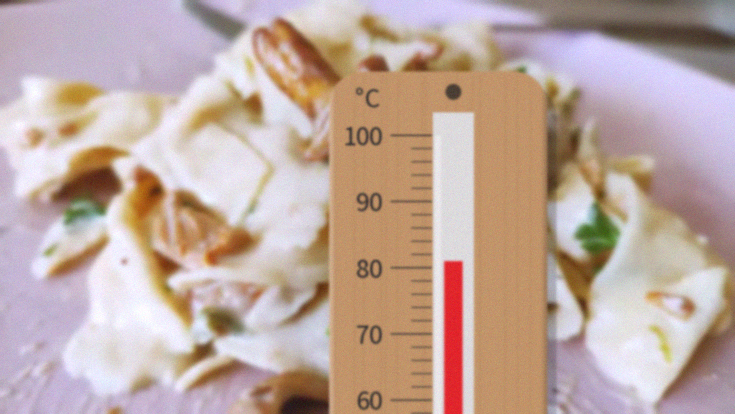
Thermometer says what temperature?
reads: 81 °C
